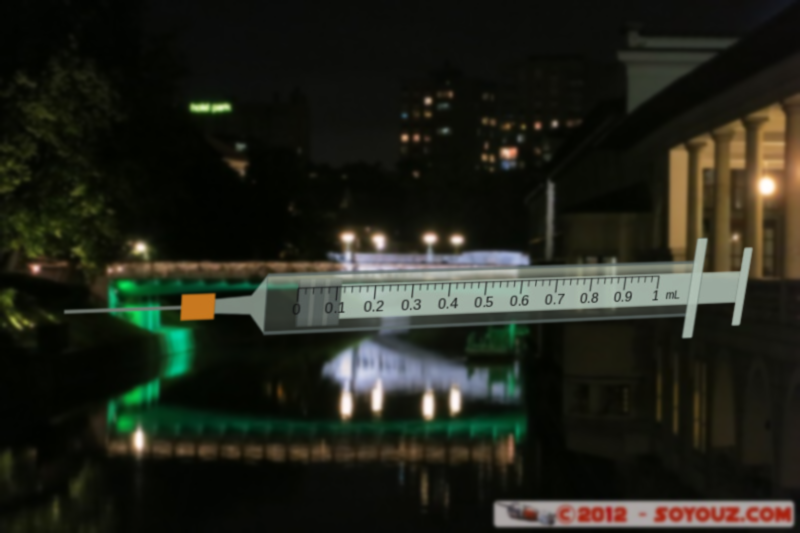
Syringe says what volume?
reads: 0 mL
